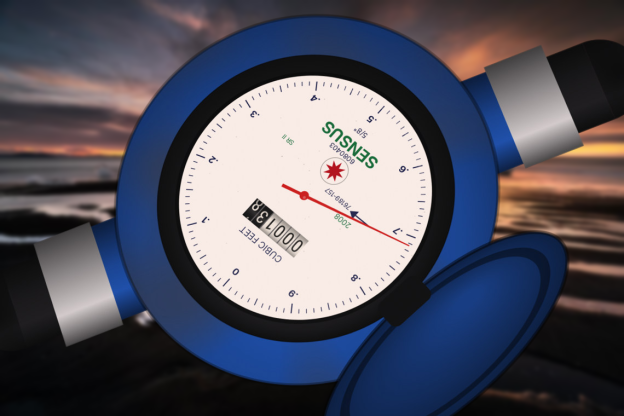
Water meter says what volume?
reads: 137.71 ft³
